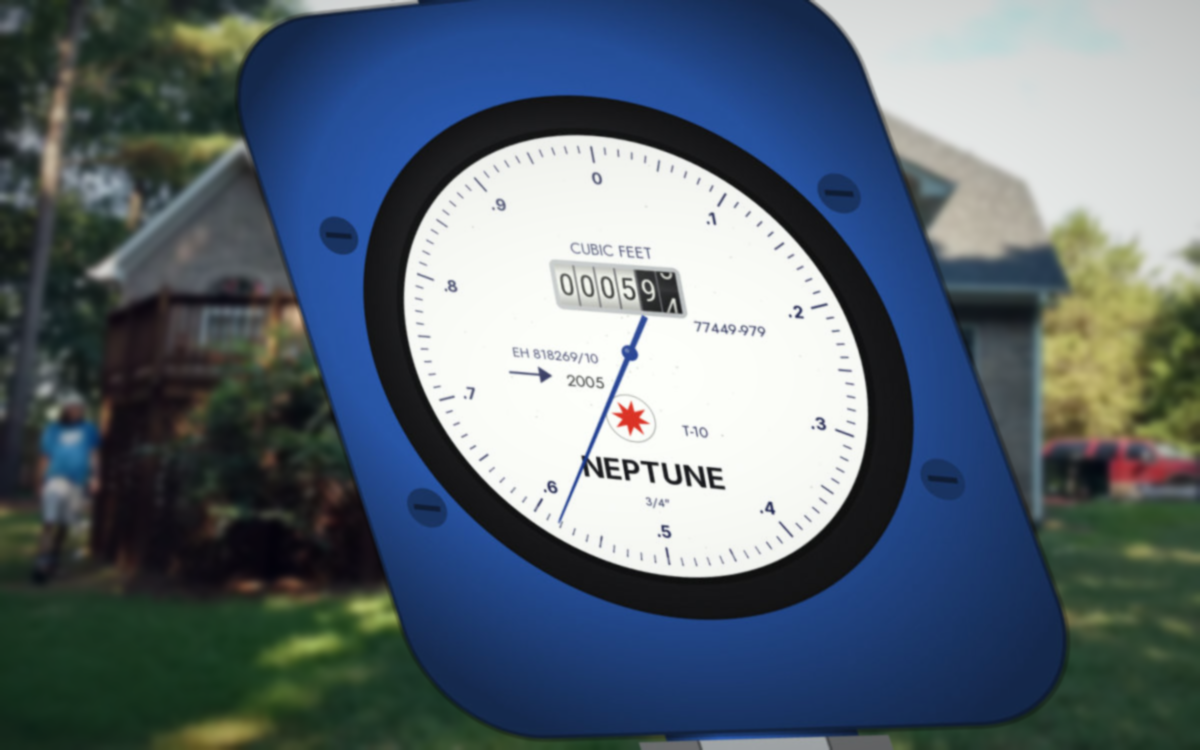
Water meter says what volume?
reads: 593.58 ft³
